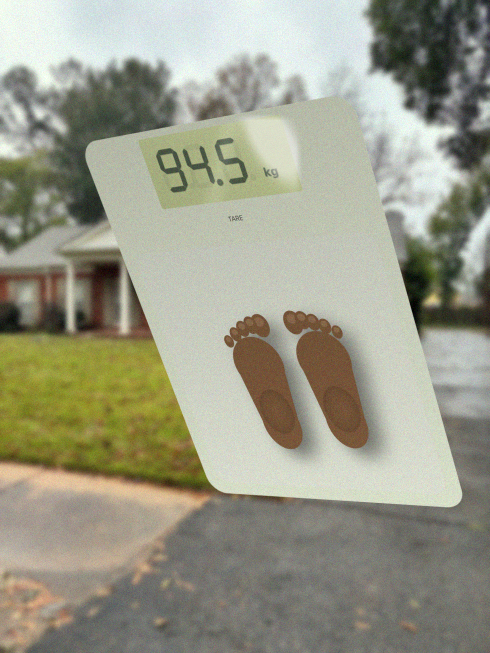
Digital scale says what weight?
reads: 94.5 kg
